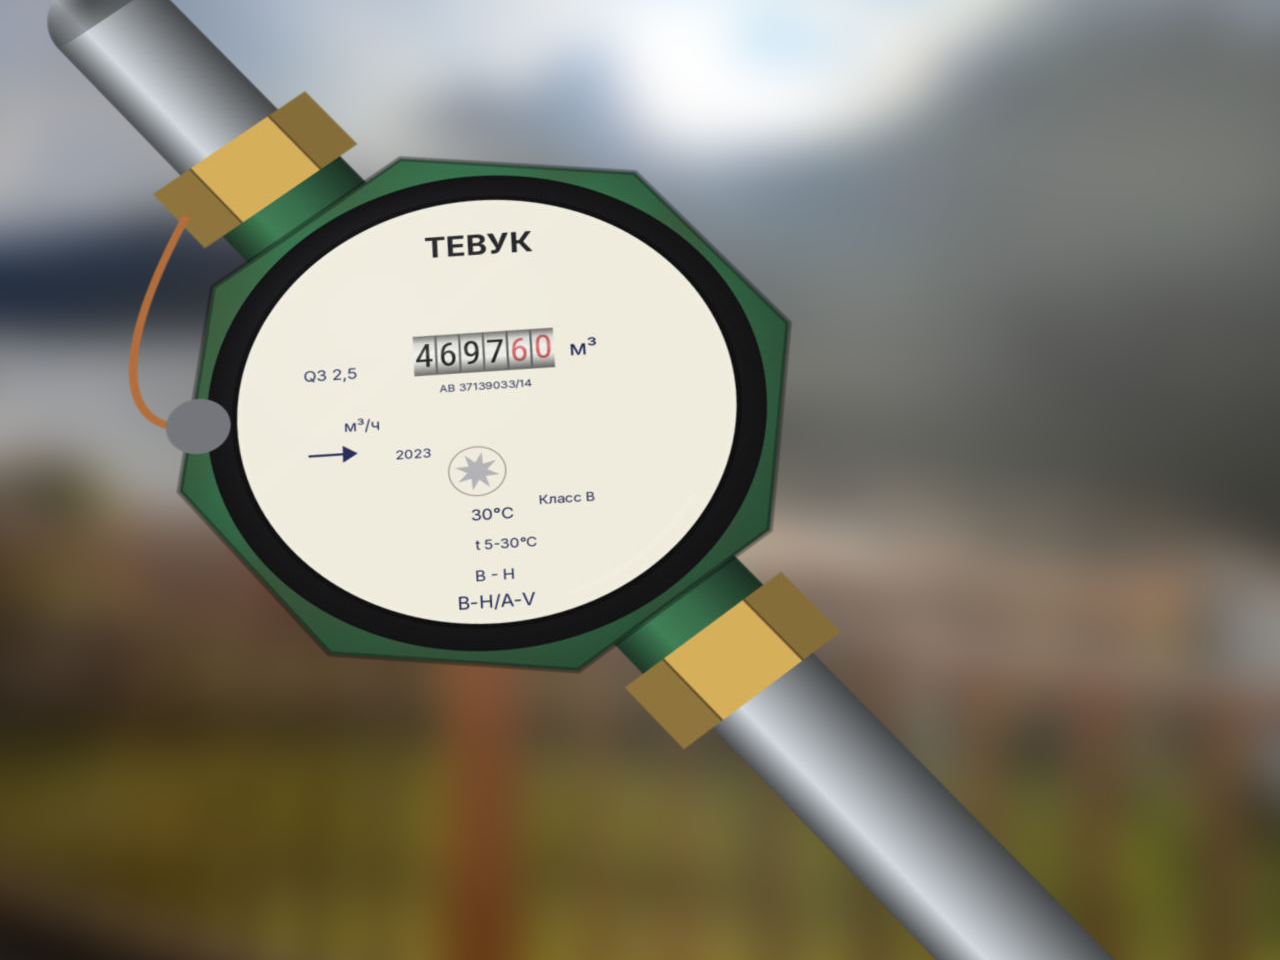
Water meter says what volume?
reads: 4697.60 m³
